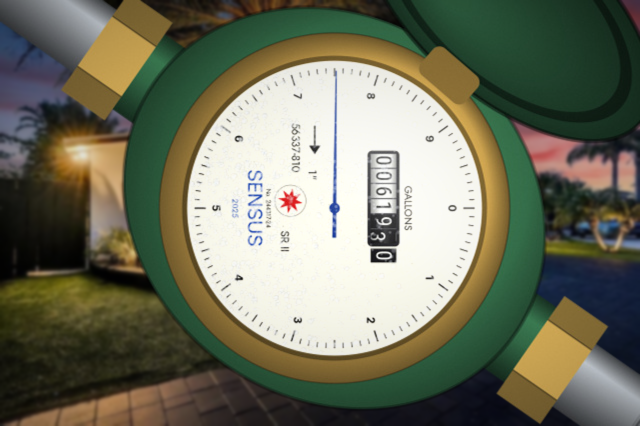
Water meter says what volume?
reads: 61927.5 gal
